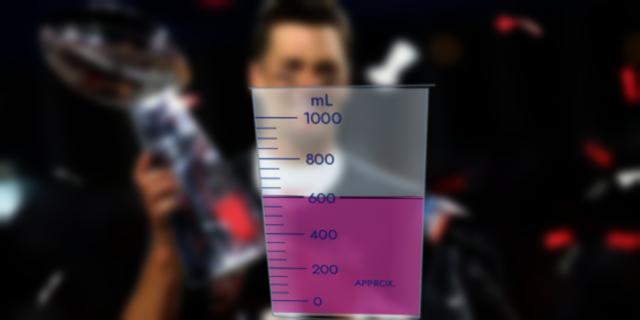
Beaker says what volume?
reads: 600 mL
